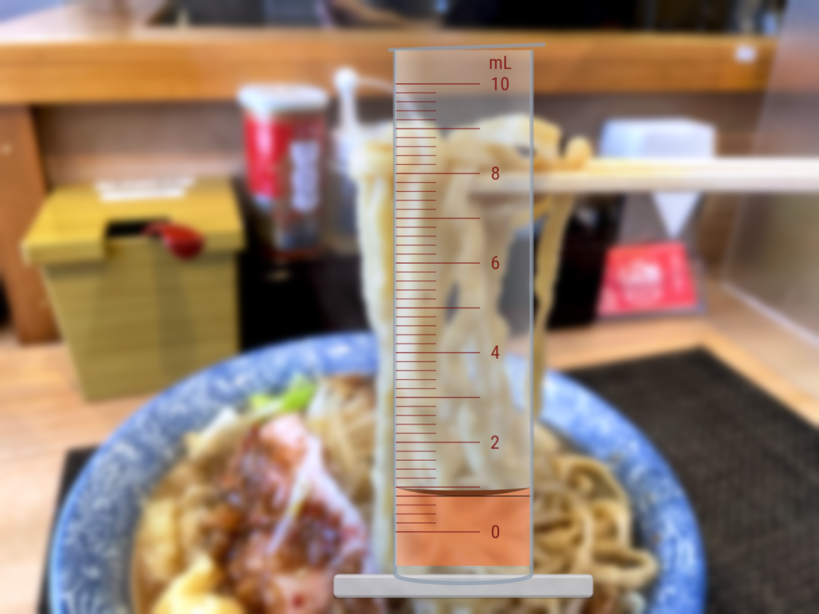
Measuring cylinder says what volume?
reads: 0.8 mL
